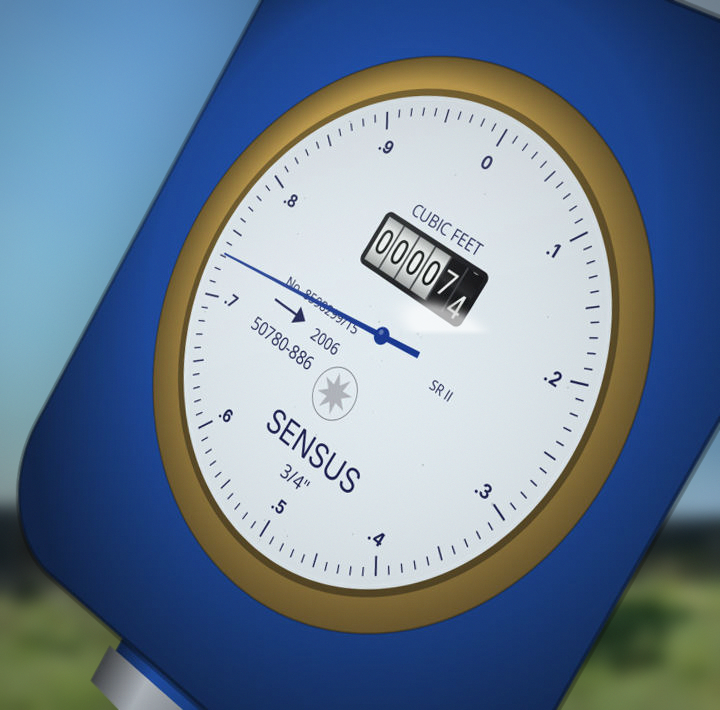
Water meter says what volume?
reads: 73.73 ft³
